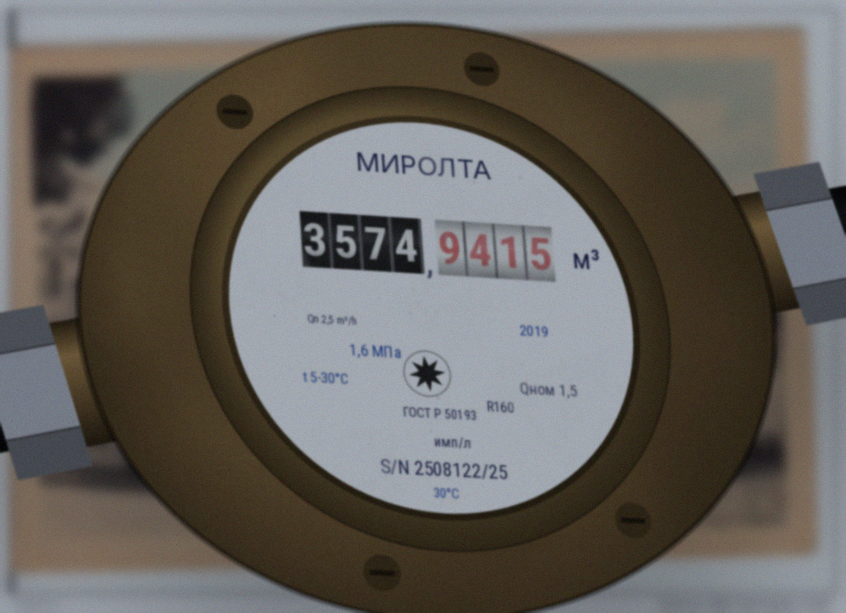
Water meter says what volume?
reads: 3574.9415 m³
